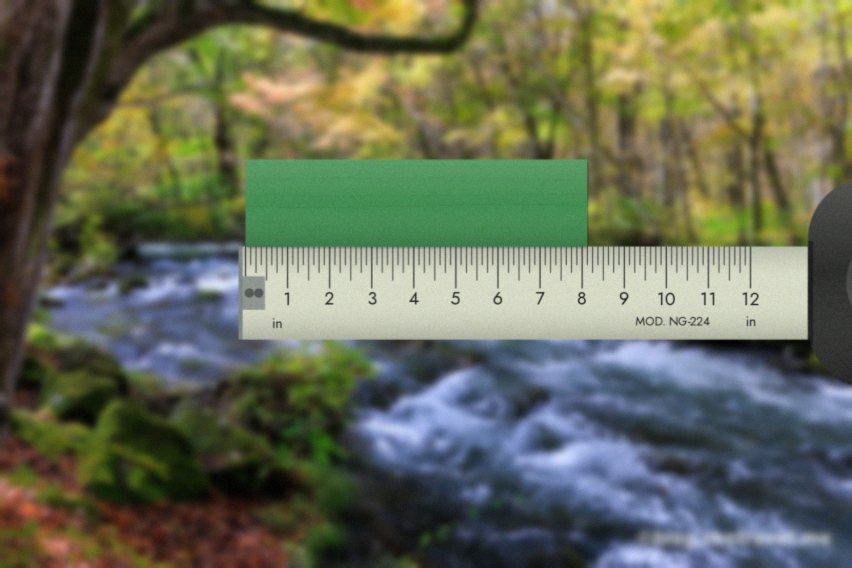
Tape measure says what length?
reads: 8.125 in
